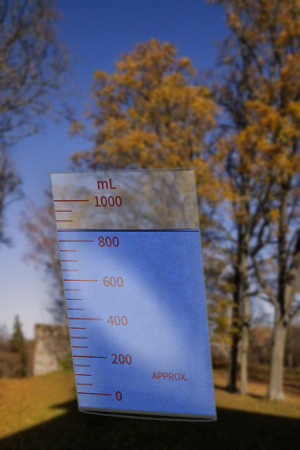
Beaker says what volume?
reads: 850 mL
